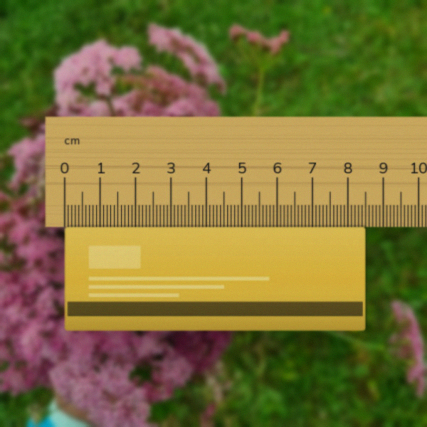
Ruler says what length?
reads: 8.5 cm
